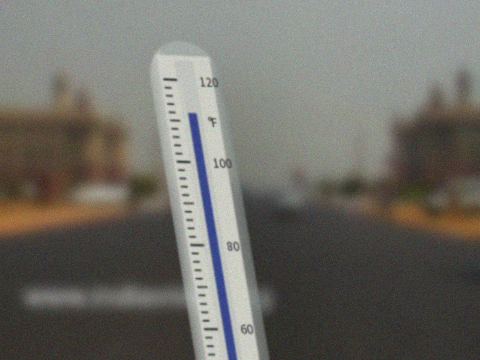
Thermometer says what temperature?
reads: 112 °F
